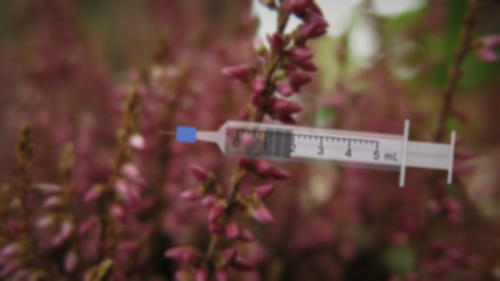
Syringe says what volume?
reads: 1 mL
